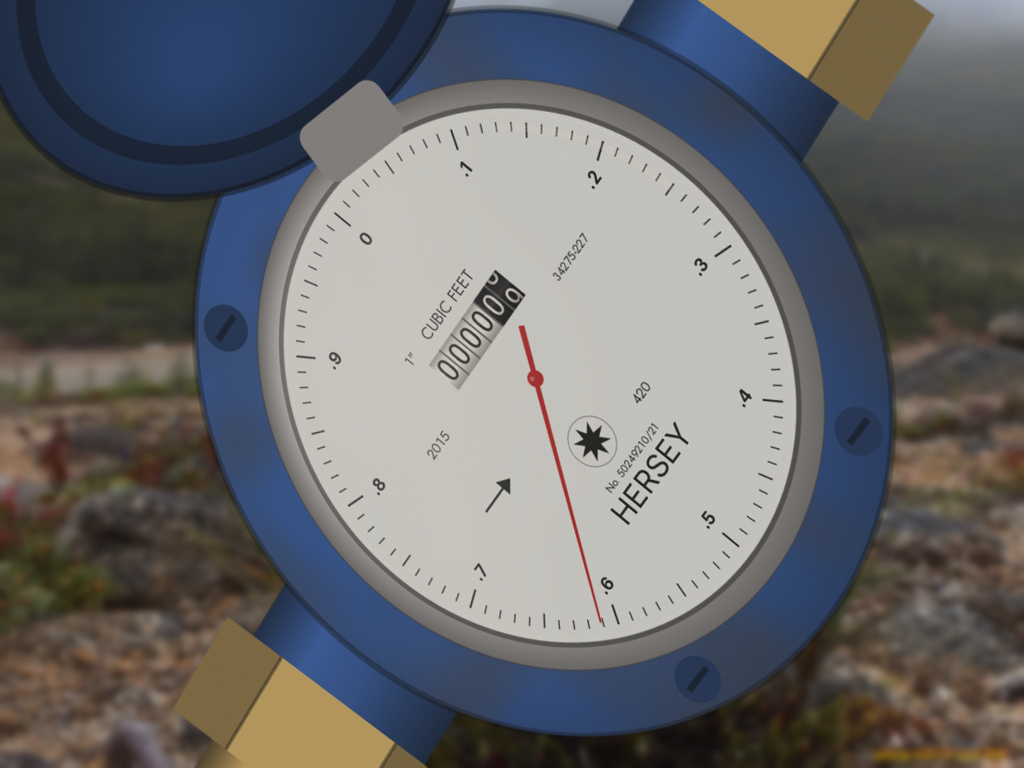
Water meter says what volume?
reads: 8.61 ft³
